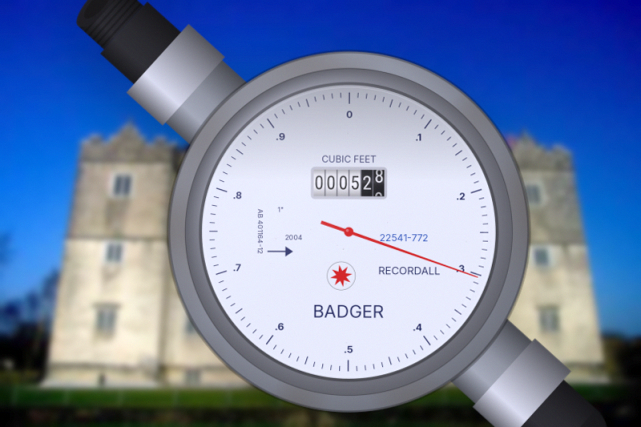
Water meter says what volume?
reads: 528.30 ft³
